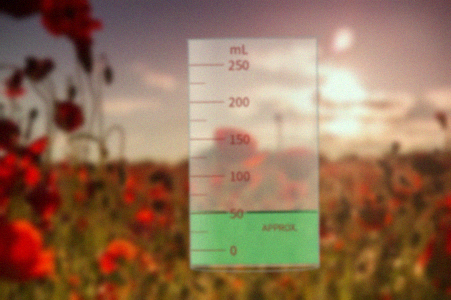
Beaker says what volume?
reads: 50 mL
